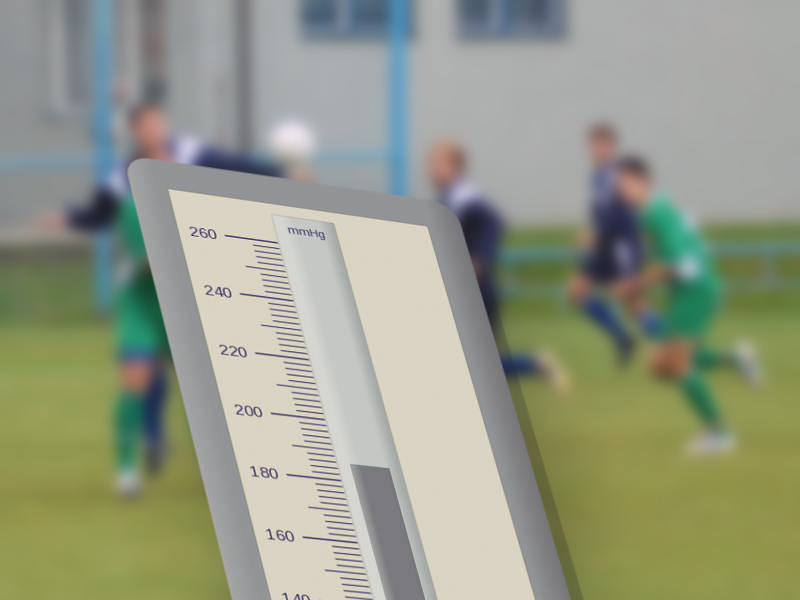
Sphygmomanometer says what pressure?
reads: 186 mmHg
